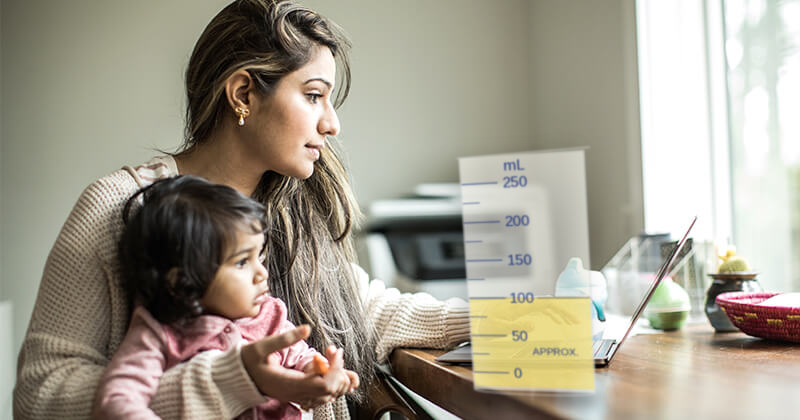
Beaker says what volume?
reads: 100 mL
